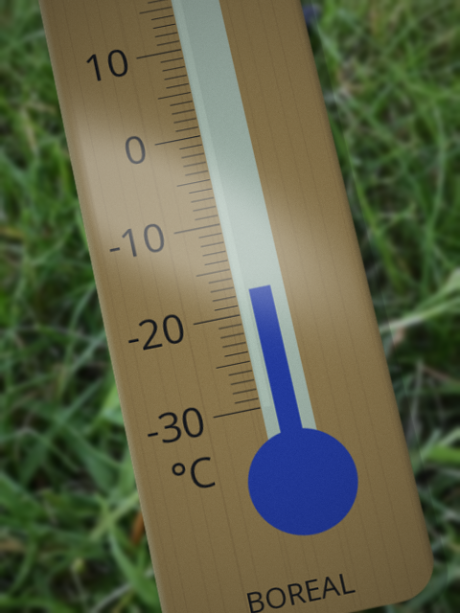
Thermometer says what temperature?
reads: -17.5 °C
